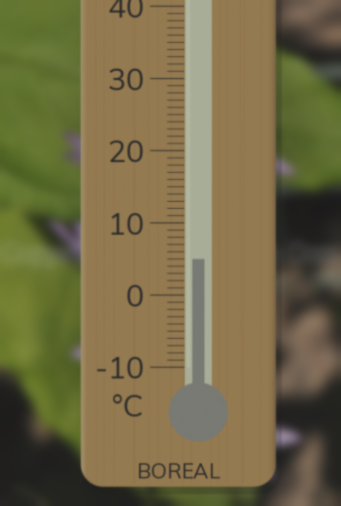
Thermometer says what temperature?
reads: 5 °C
